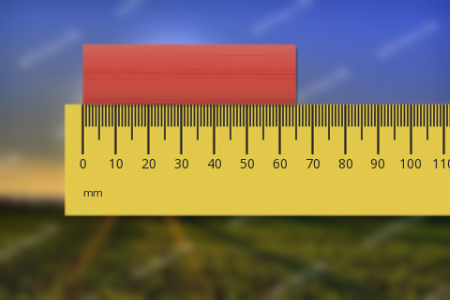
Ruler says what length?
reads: 65 mm
